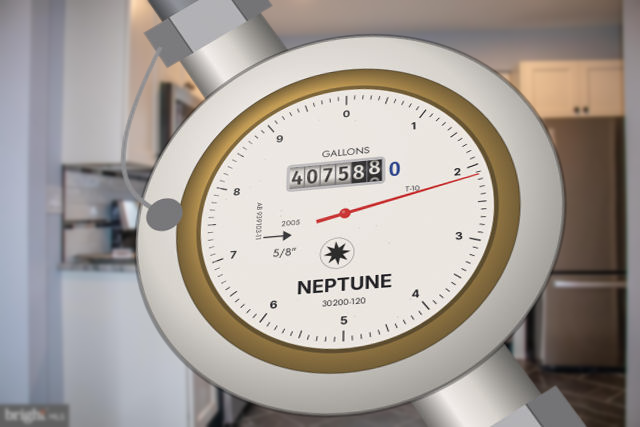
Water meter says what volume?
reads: 4075882.1 gal
